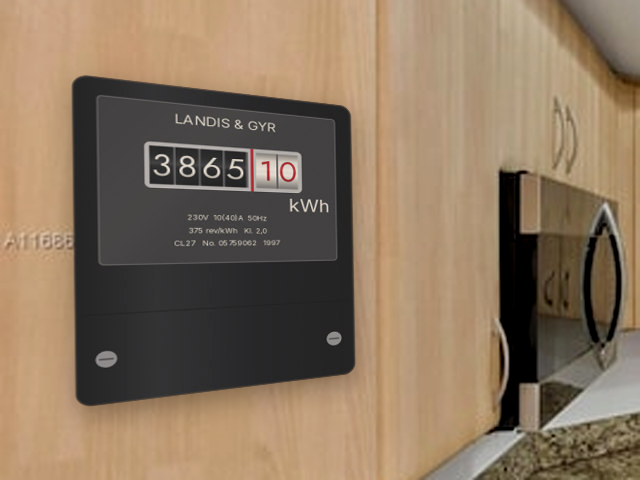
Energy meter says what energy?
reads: 3865.10 kWh
